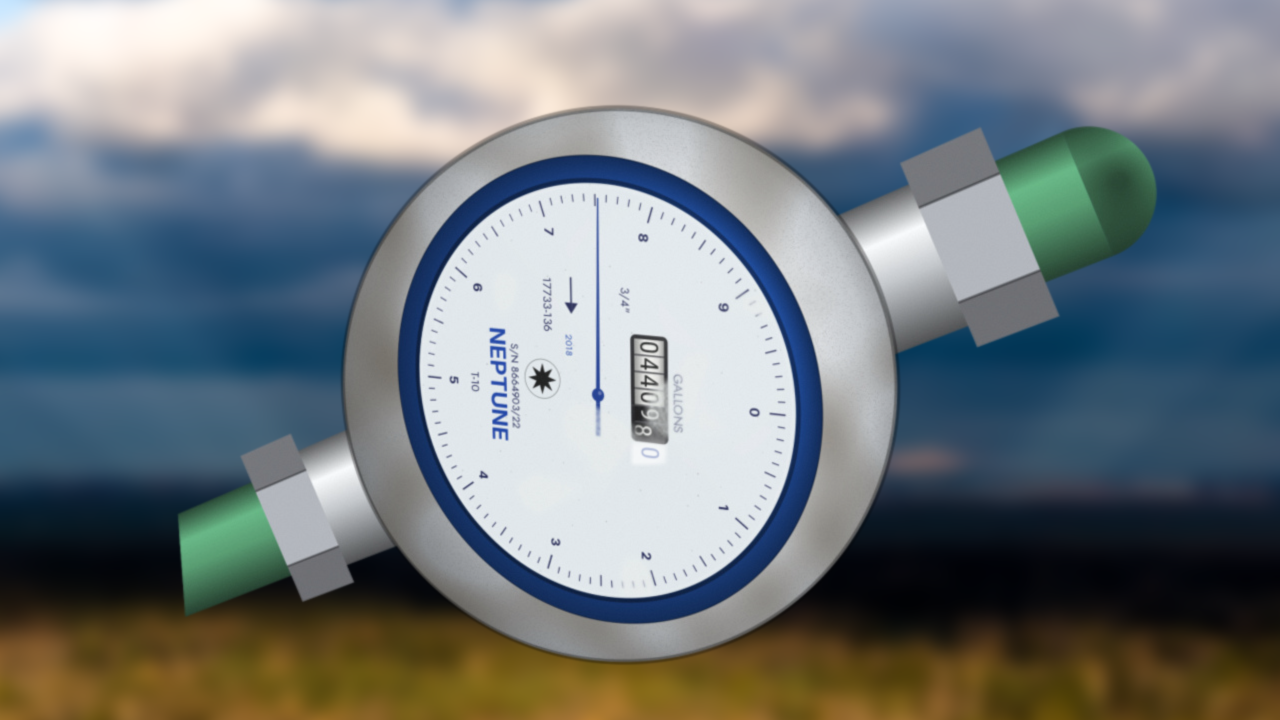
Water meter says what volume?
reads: 440977.5 gal
